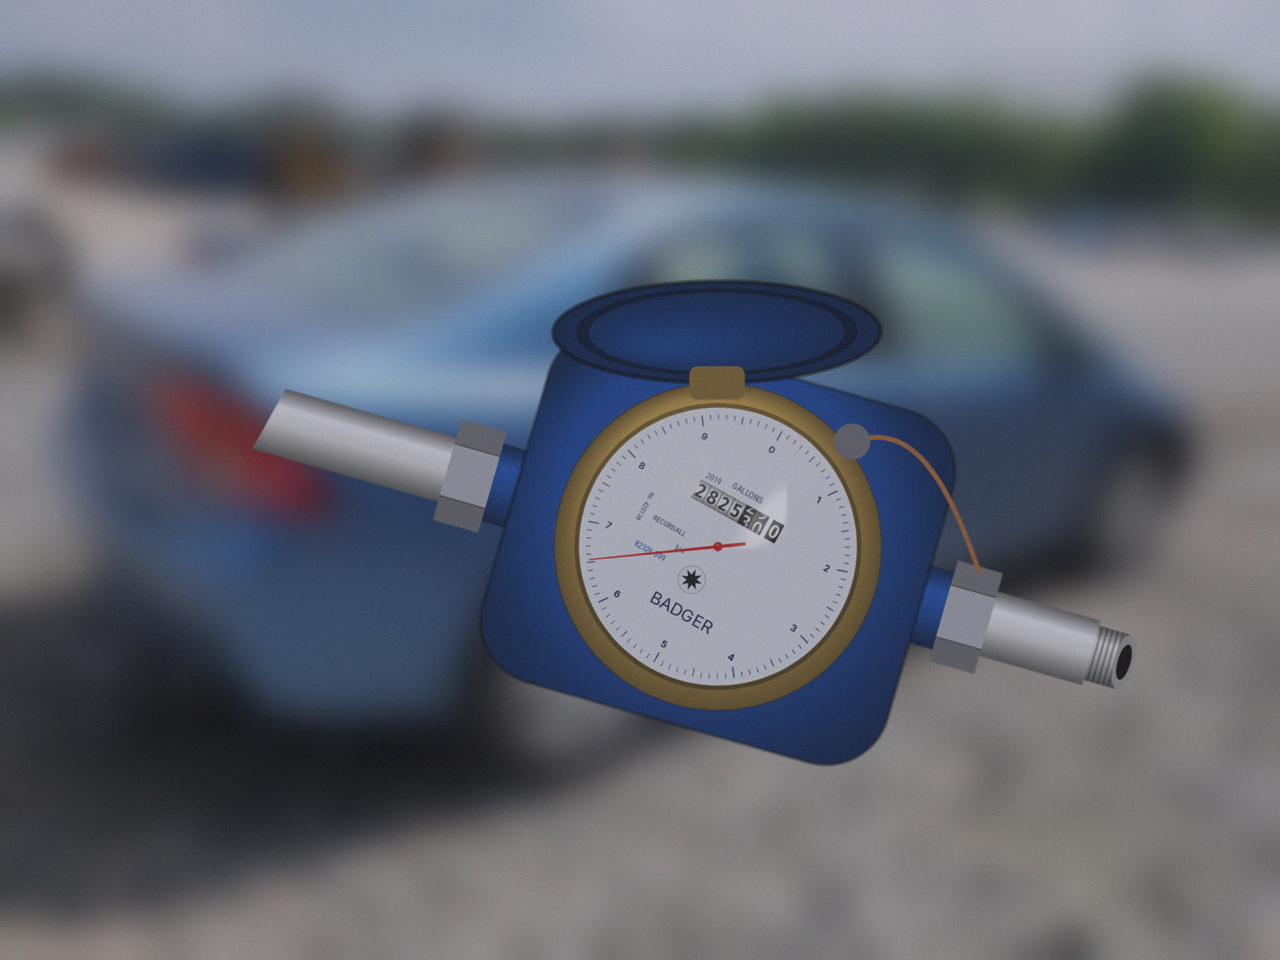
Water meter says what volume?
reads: 2825296.5 gal
